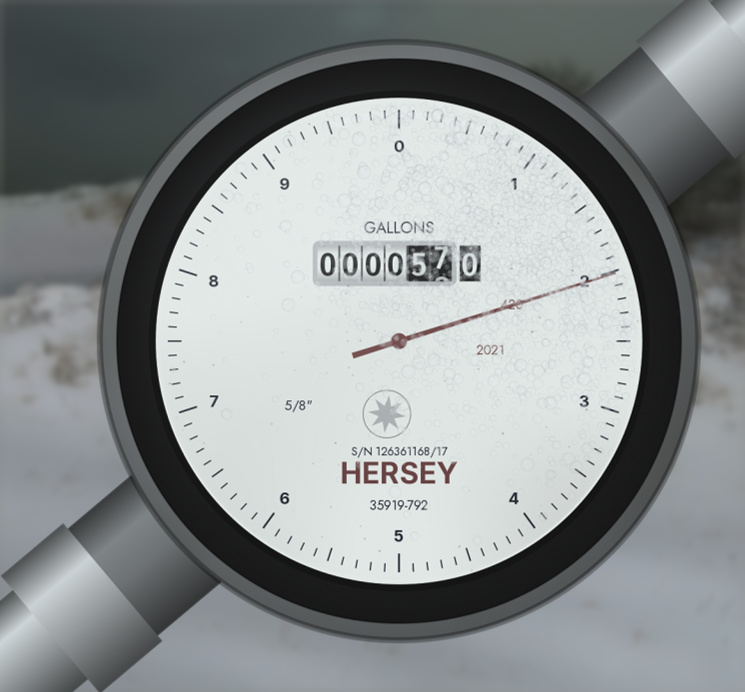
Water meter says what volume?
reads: 572.0 gal
